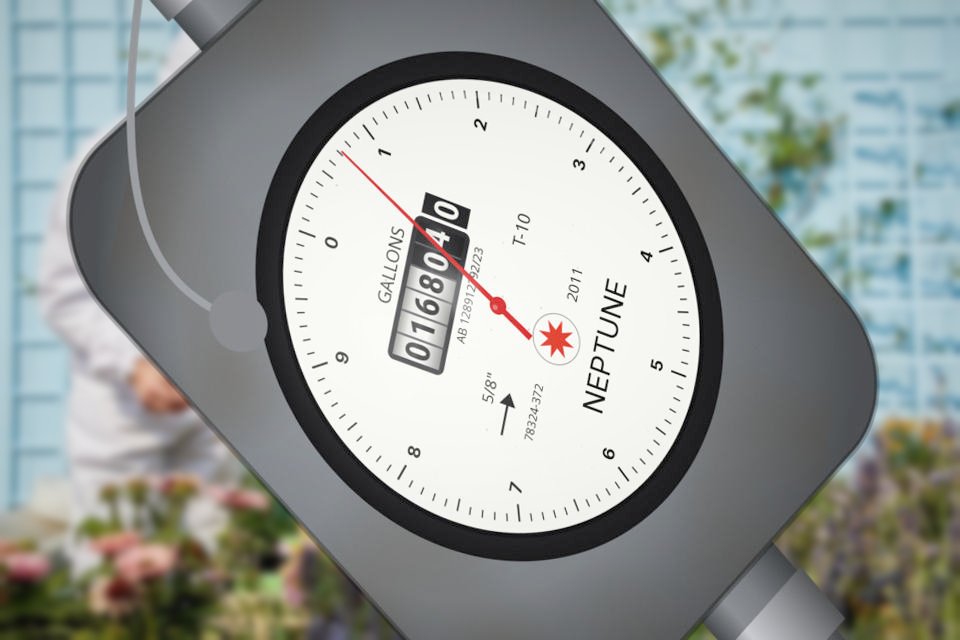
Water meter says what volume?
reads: 168040.7 gal
